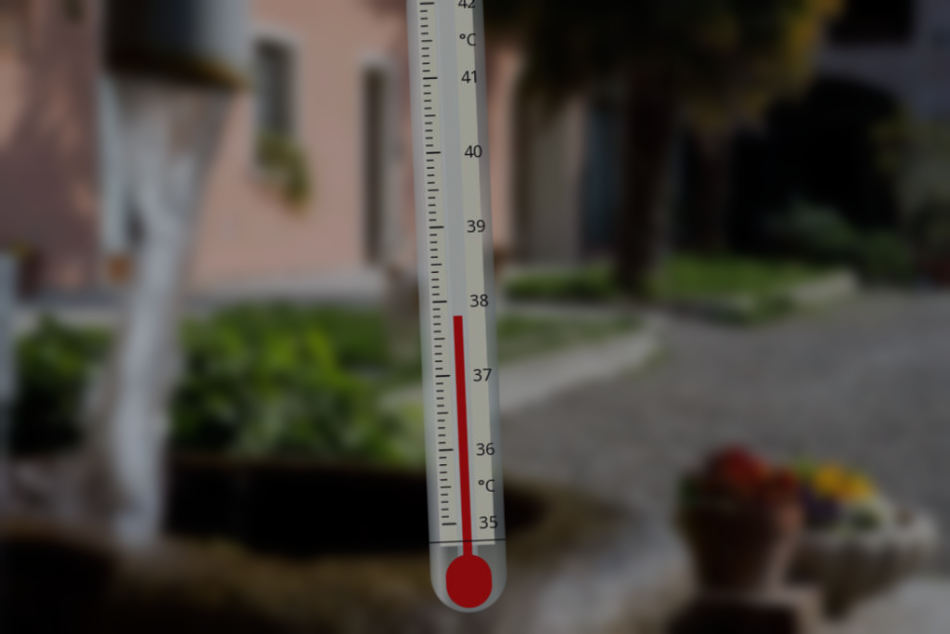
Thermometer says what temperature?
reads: 37.8 °C
